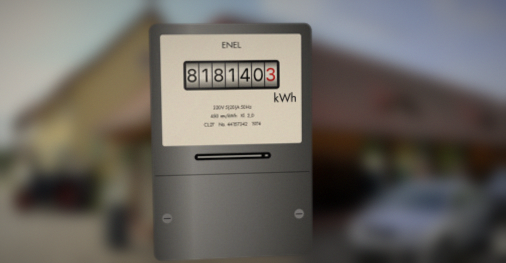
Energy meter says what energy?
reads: 818140.3 kWh
